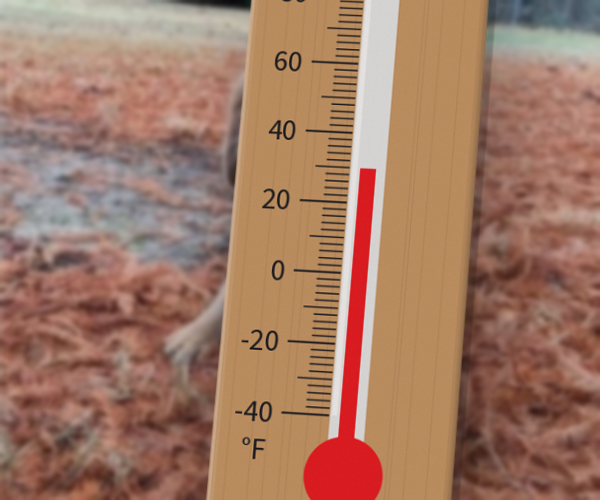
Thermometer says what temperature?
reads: 30 °F
